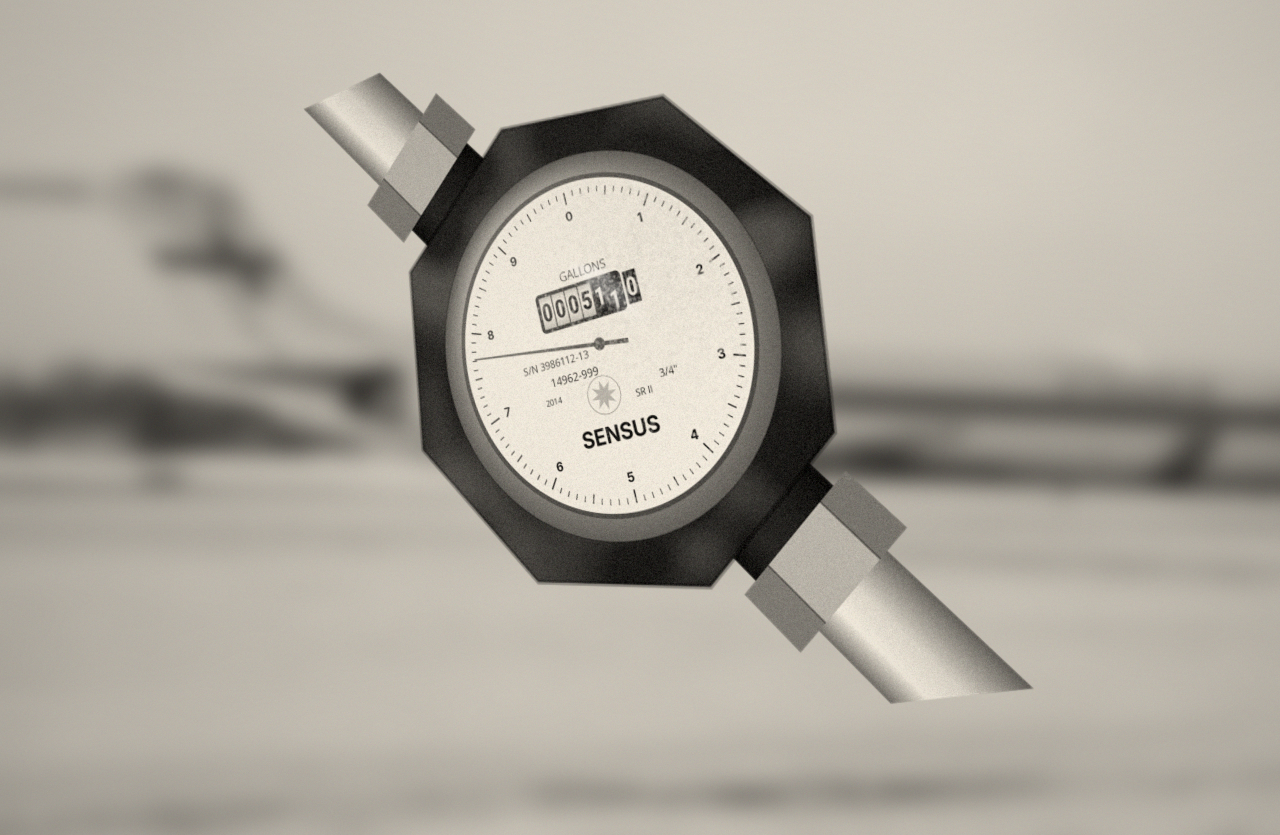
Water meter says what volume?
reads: 5107.7 gal
